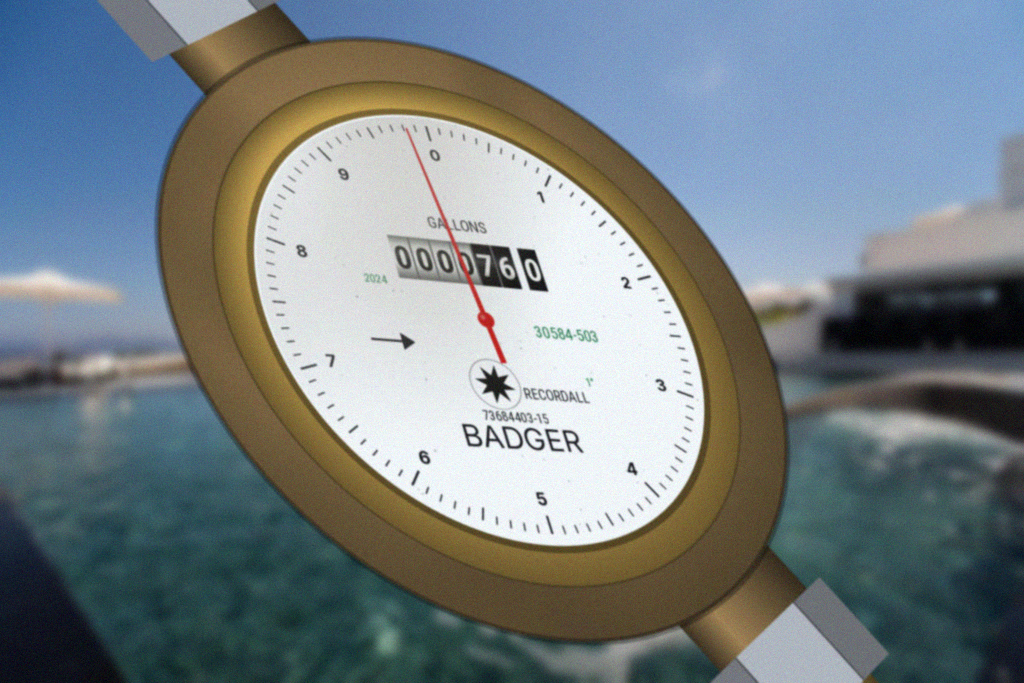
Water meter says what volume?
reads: 759.8 gal
